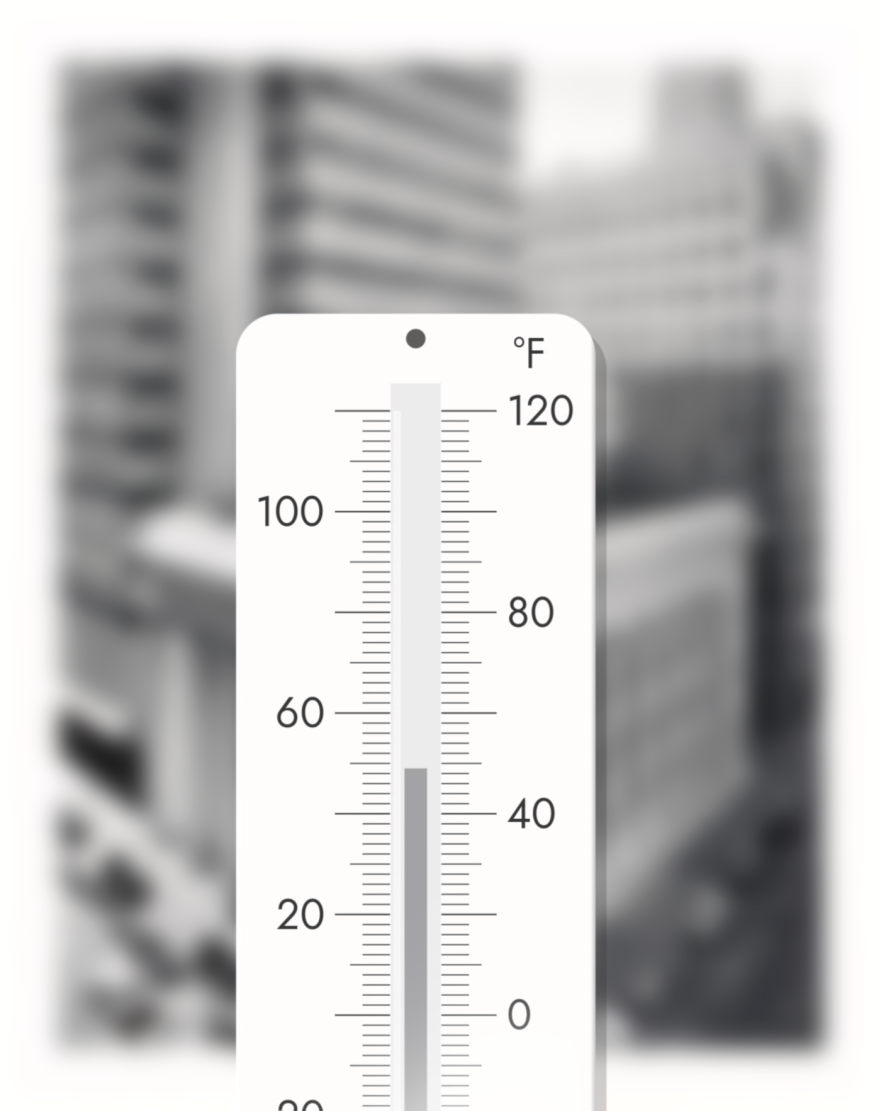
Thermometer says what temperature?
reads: 49 °F
